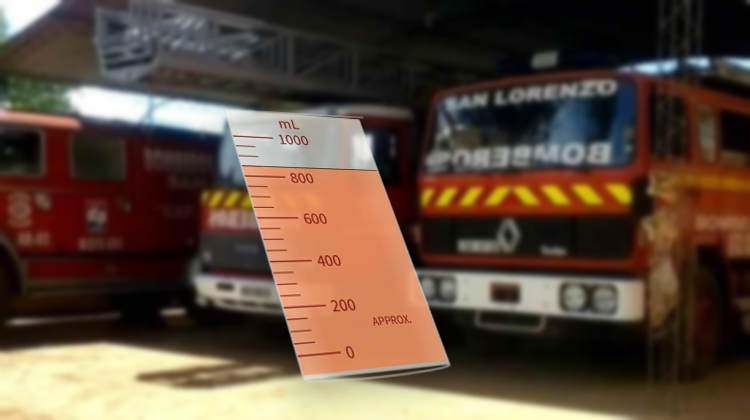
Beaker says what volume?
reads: 850 mL
